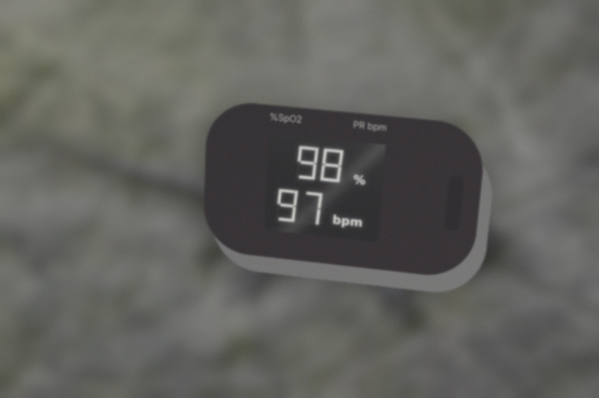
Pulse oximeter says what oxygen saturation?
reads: 98 %
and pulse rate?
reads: 97 bpm
